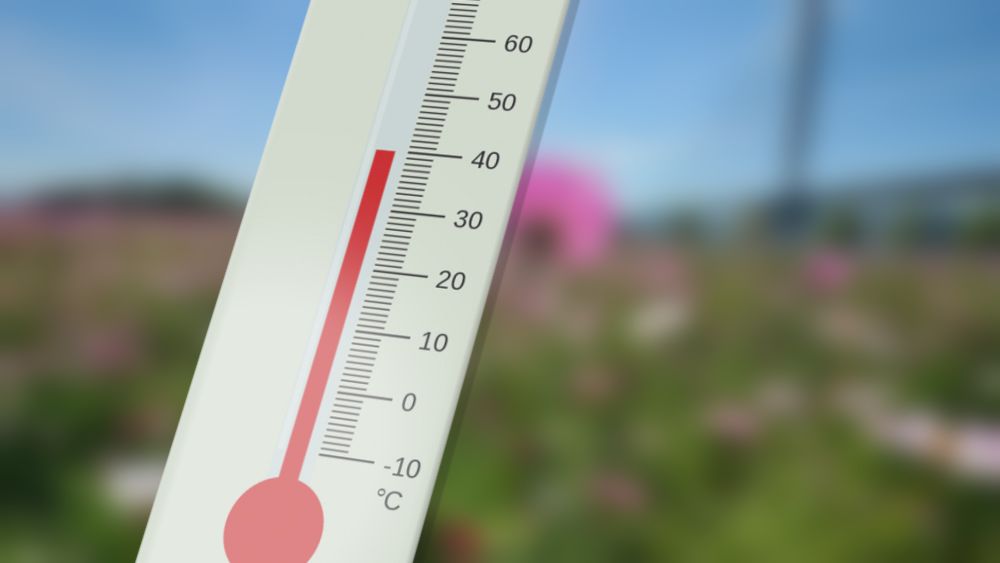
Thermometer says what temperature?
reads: 40 °C
